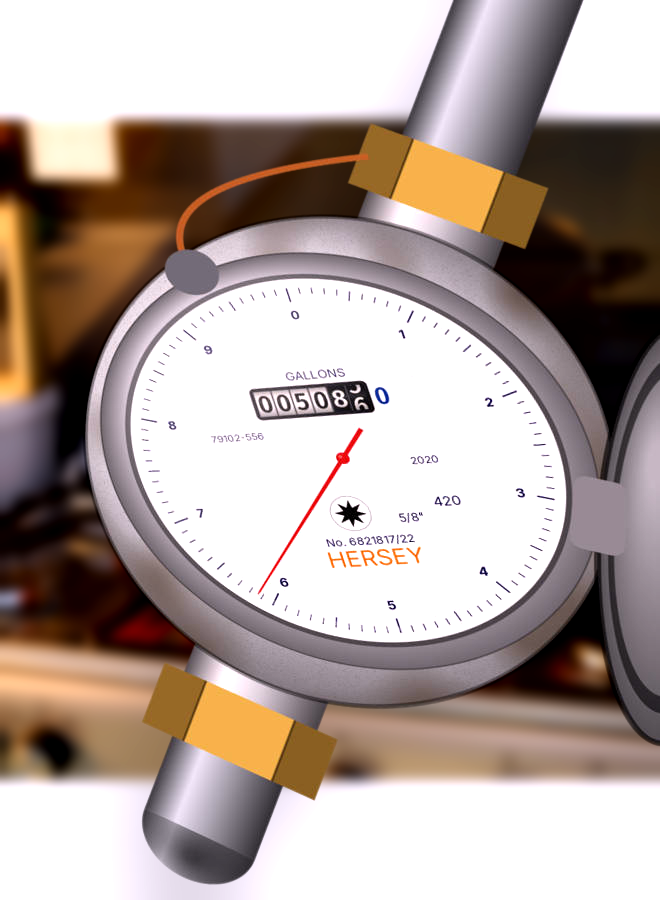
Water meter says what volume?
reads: 50856.1 gal
